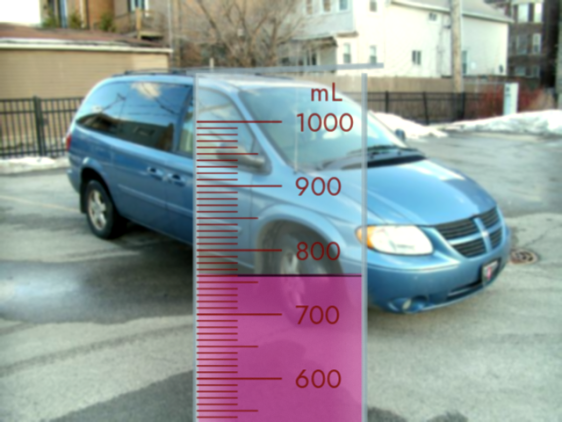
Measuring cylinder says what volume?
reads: 760 mL
